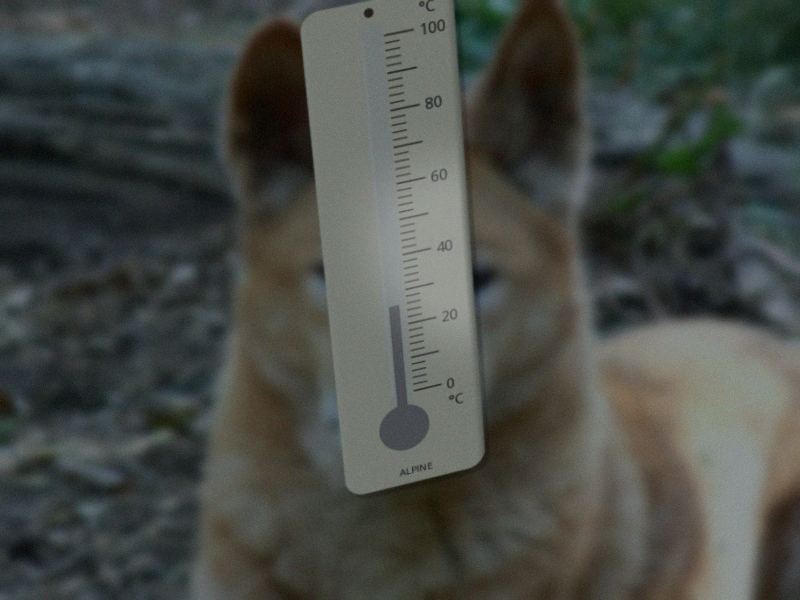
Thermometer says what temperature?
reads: 26 °C
